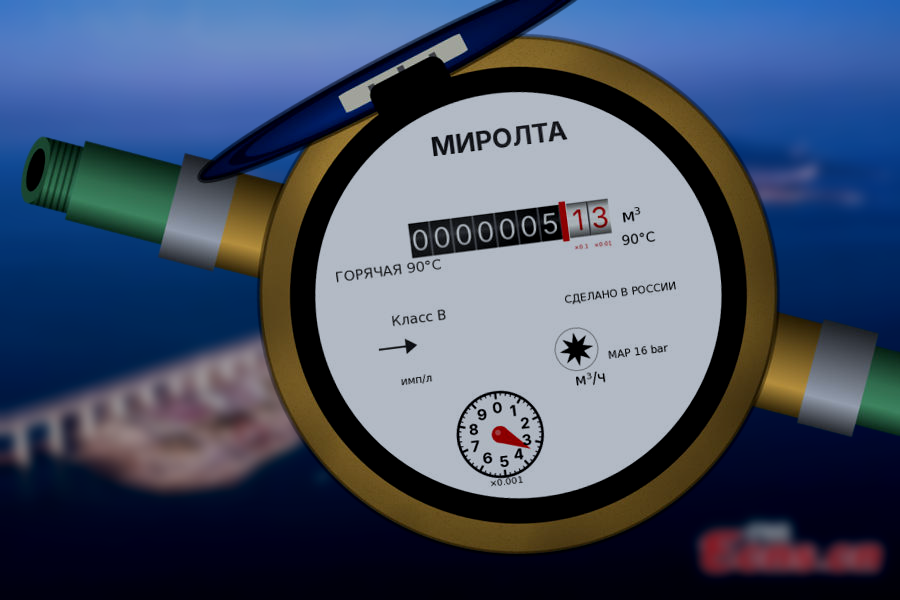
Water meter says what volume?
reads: 5.133 m³
